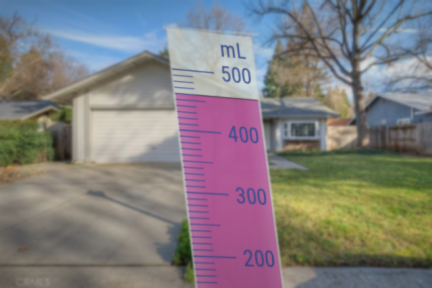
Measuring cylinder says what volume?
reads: 460 mL
